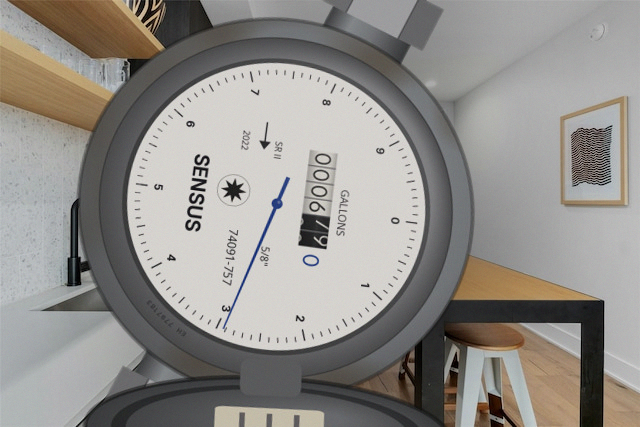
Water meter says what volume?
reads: 6792.9 gal
